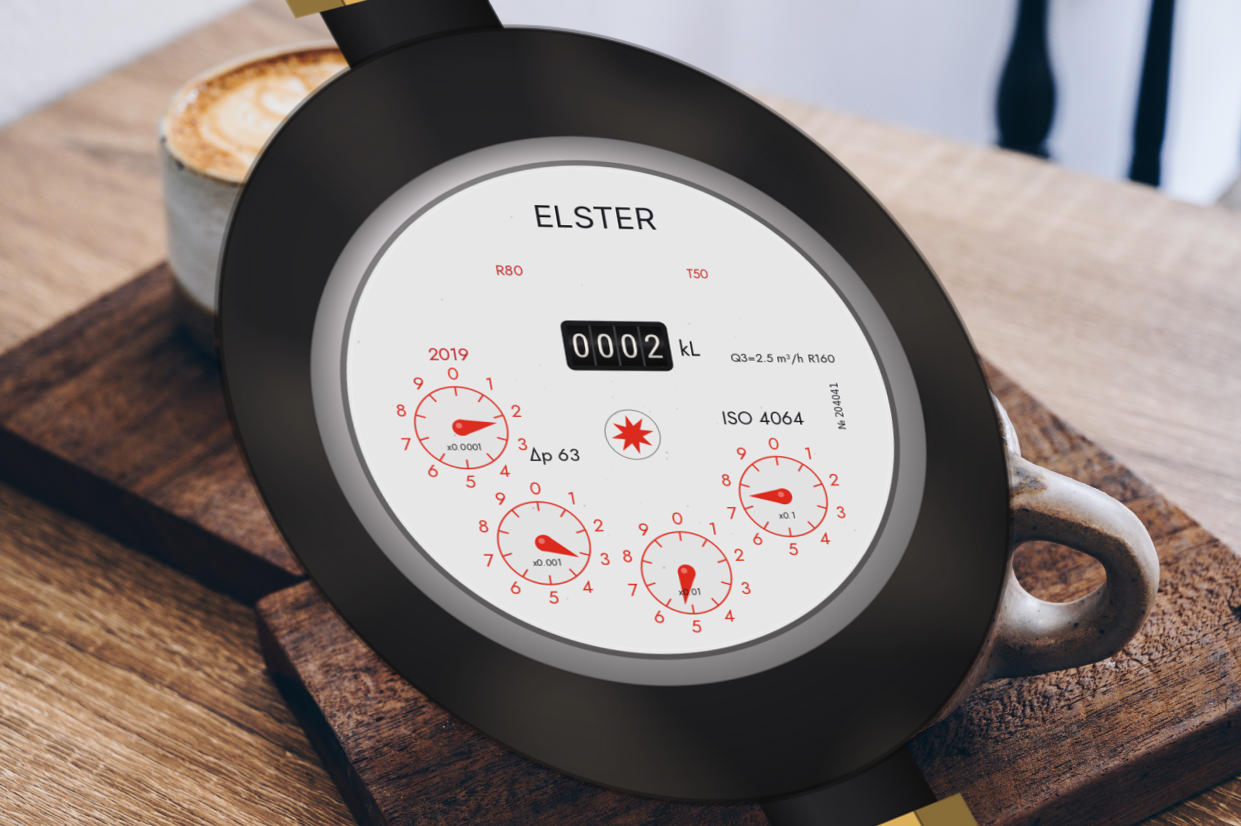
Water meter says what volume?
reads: 2.7532 kL
